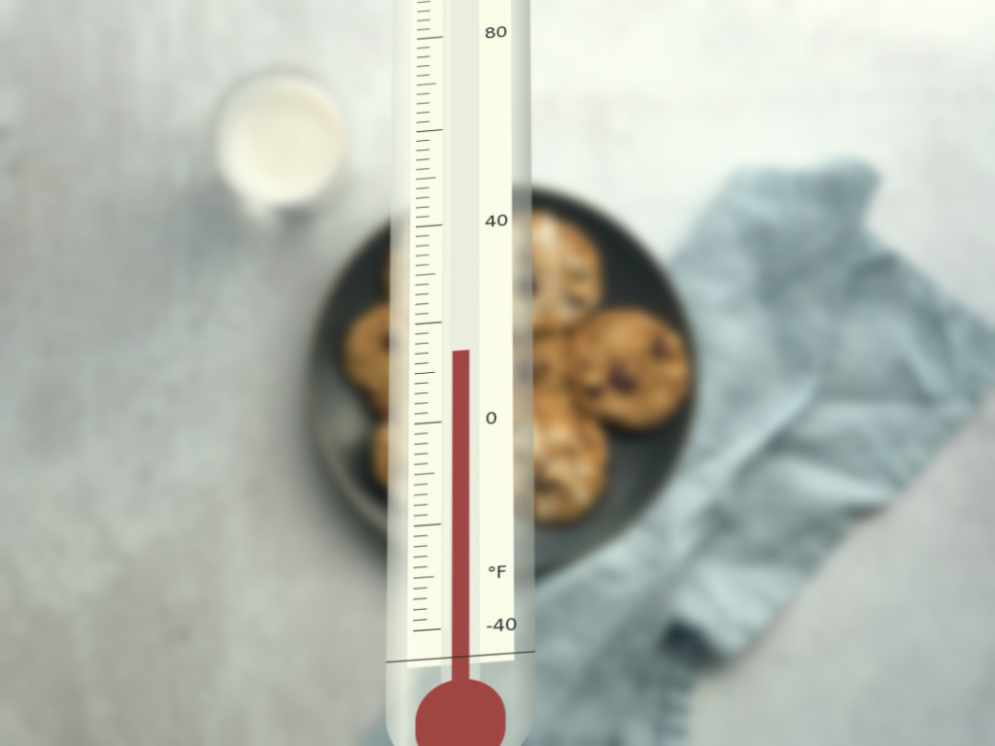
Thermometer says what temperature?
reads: 14 °F
